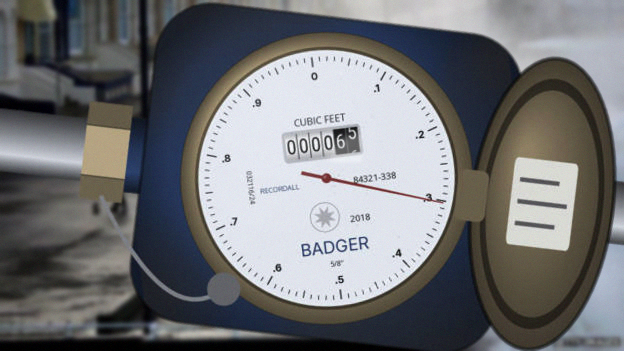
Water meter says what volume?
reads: 65.30 ft³
